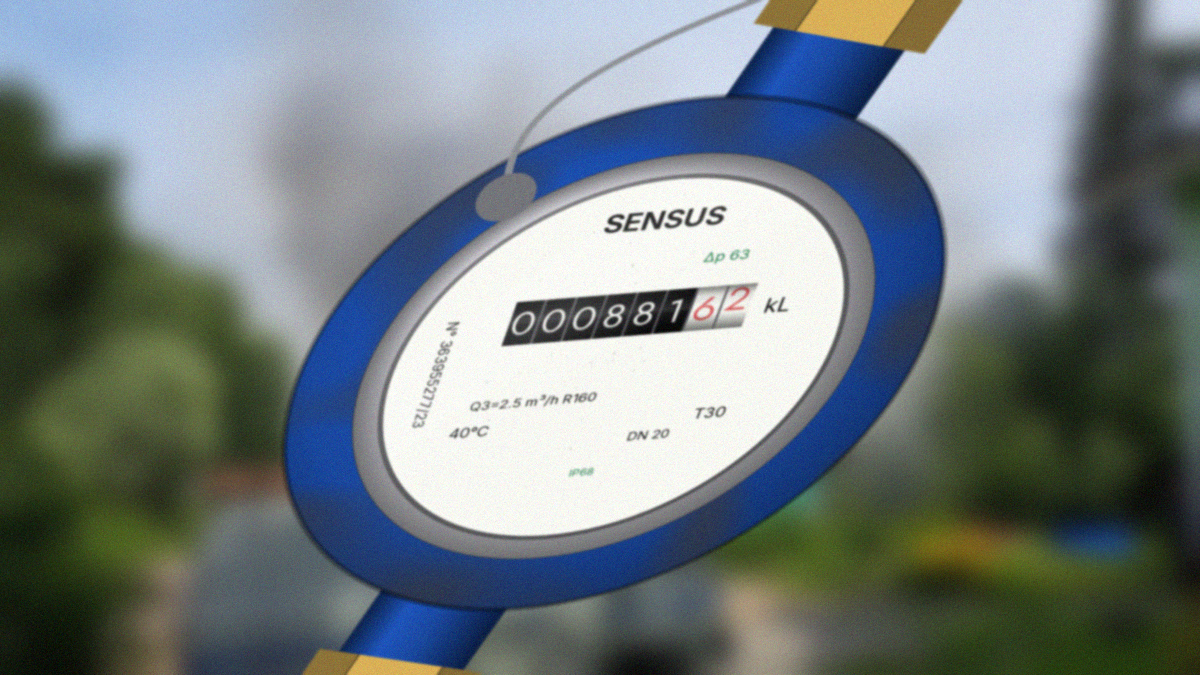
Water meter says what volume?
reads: 881.62 kL
